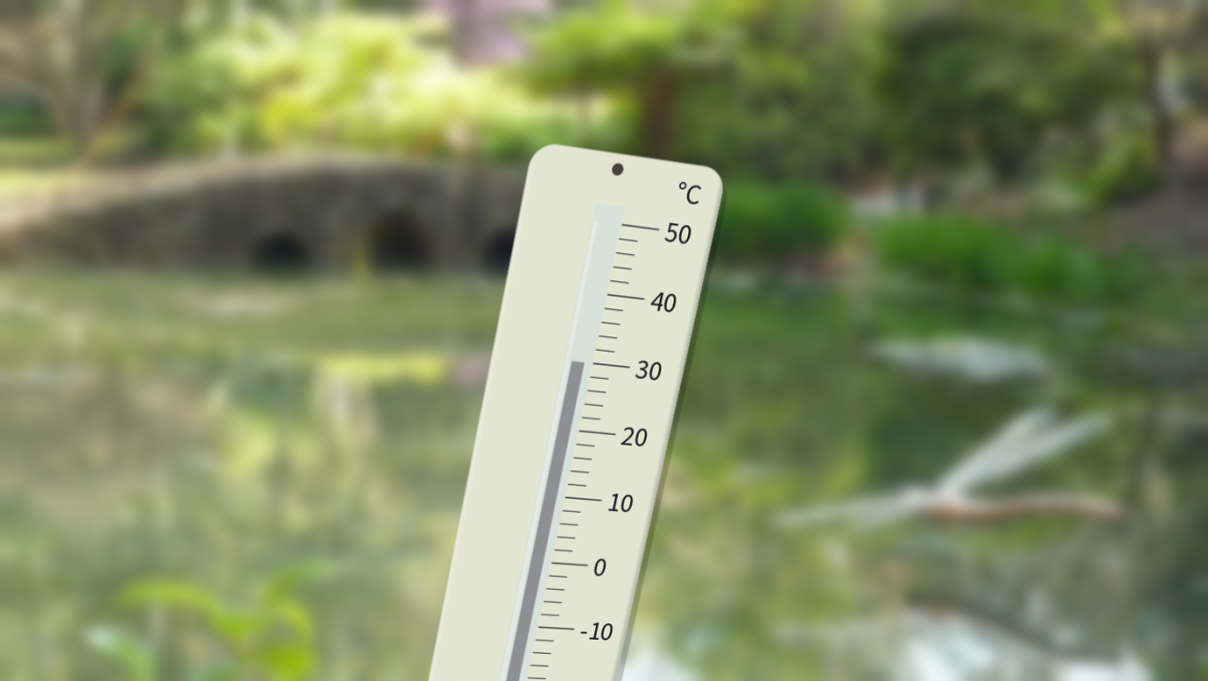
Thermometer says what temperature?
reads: 30 °C
